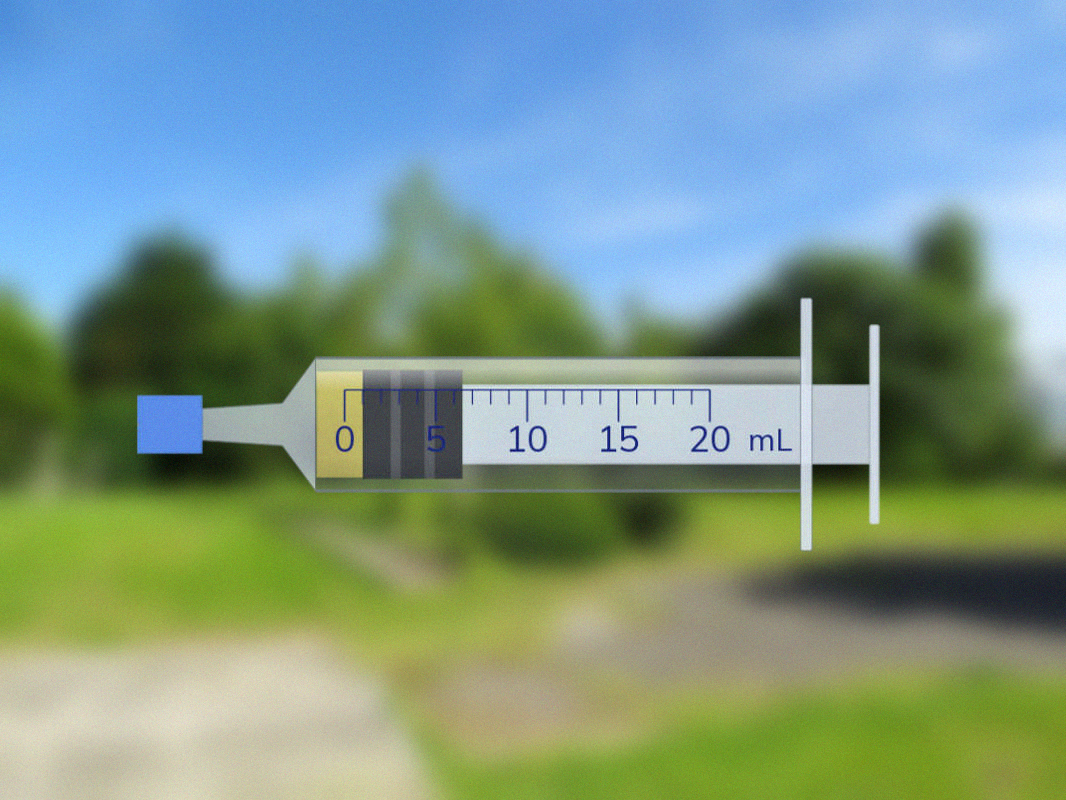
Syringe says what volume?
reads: 1 mL
